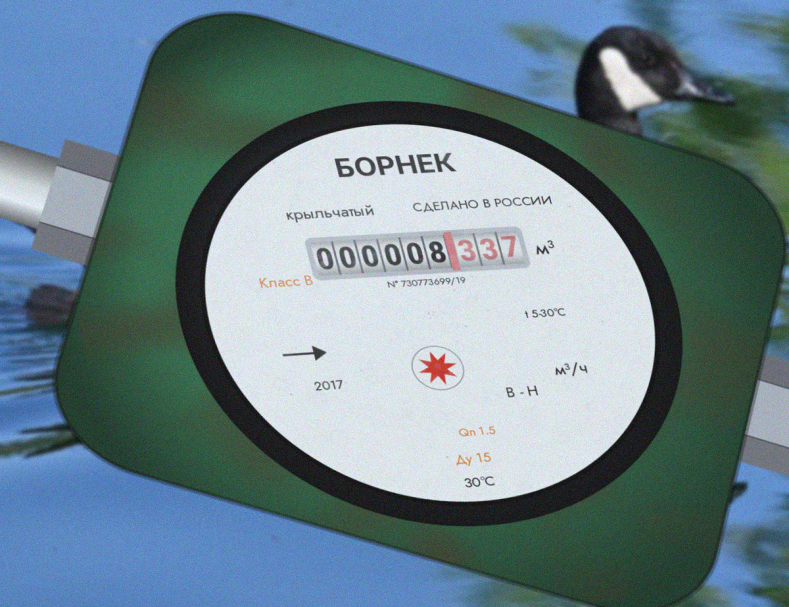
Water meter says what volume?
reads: 8.337 m³
